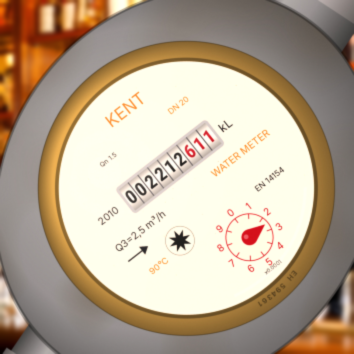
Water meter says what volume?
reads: 2212.6112 kL
